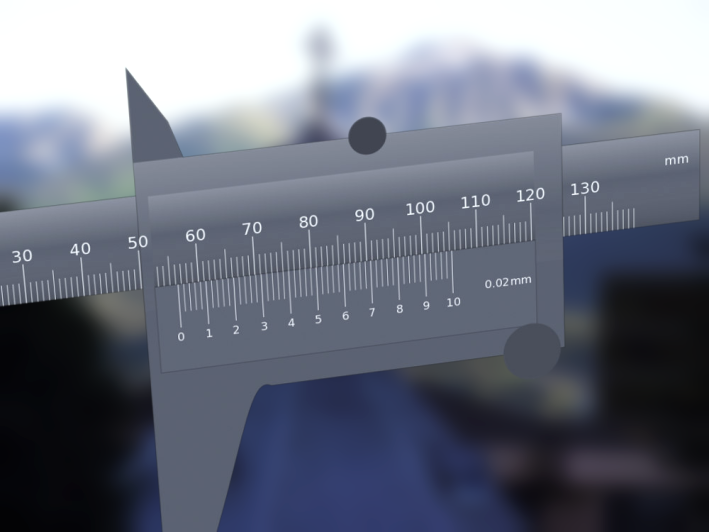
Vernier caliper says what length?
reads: 56.4 mm
